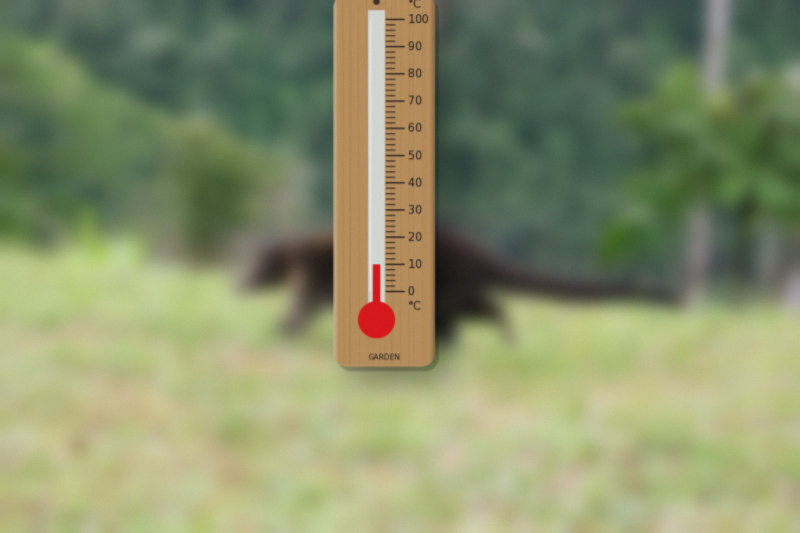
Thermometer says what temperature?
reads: 10 °C
